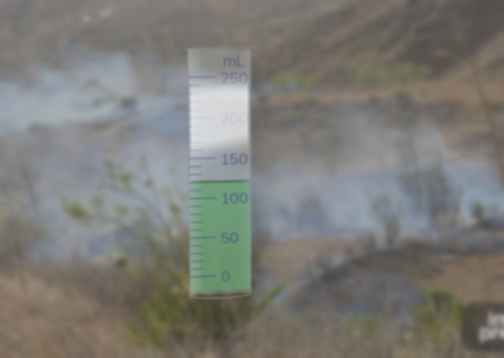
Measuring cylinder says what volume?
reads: 120 mL
